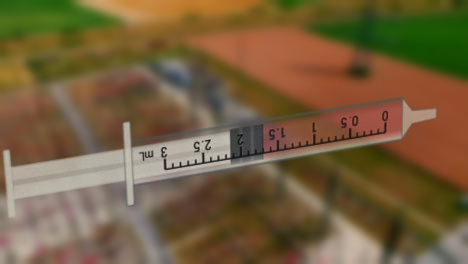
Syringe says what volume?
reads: 1.7 mL
